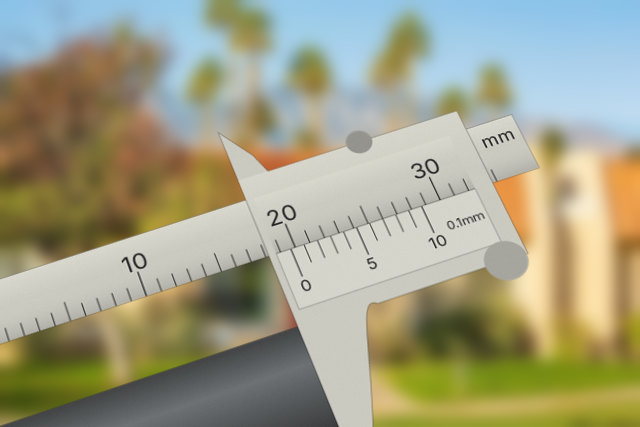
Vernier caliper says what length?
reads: 19.7 mm
